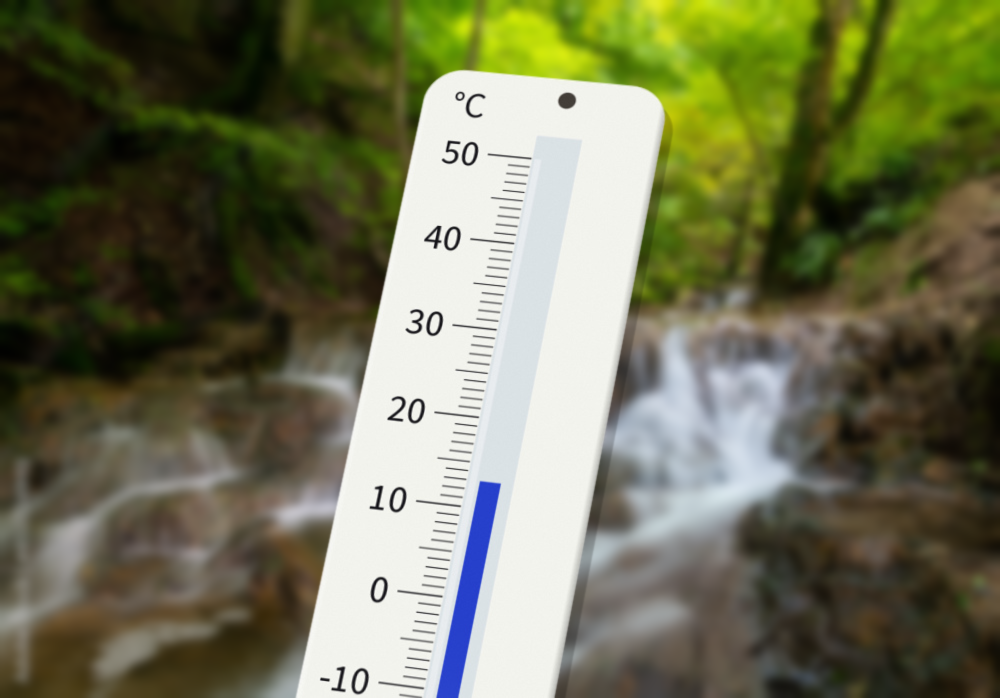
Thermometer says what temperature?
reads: 13 °C
